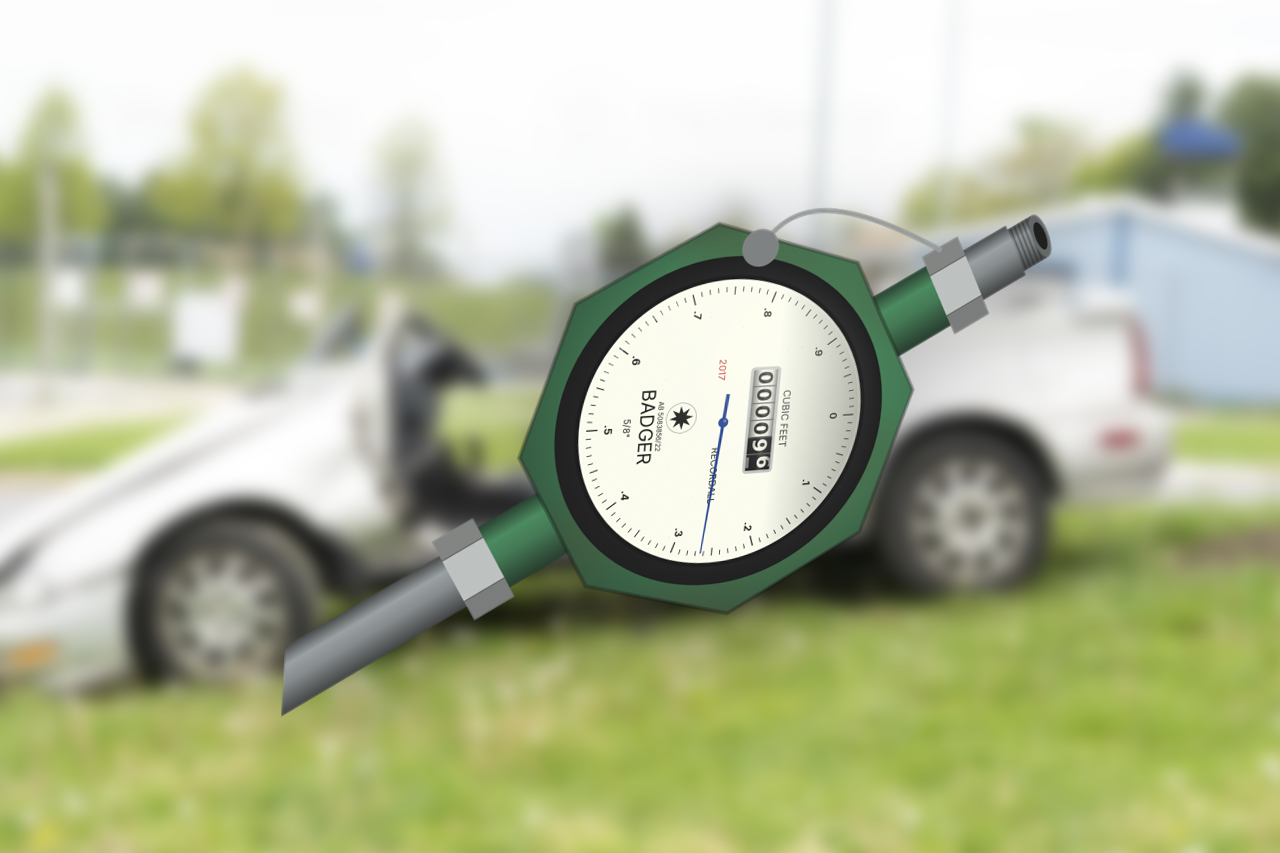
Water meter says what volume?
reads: 96.26 ft³
